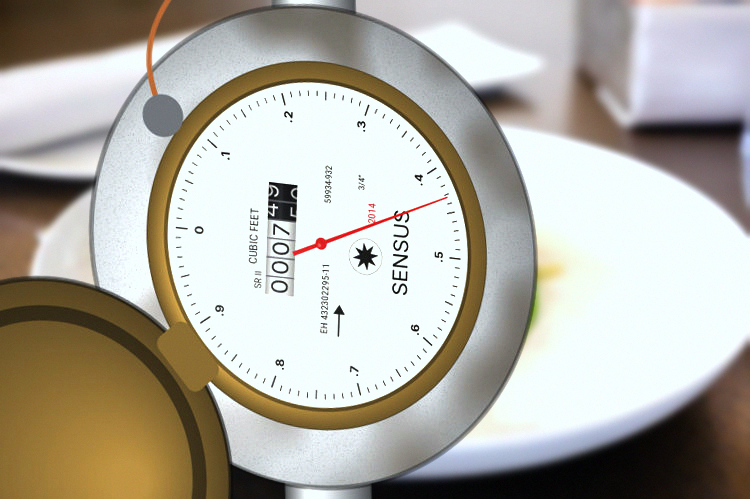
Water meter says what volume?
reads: 749.43 ft³
